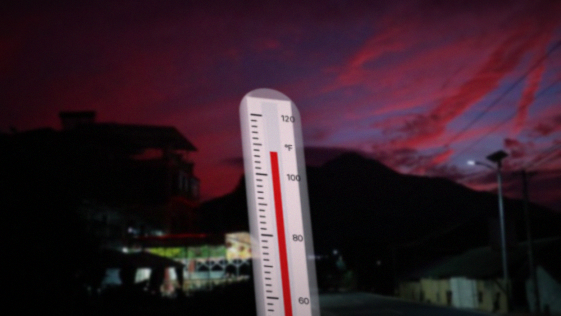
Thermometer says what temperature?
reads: 108 °F
